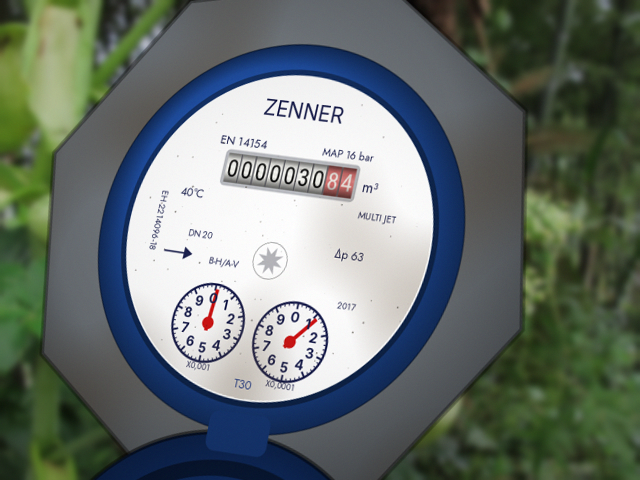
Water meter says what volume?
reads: 30.8401 m³
